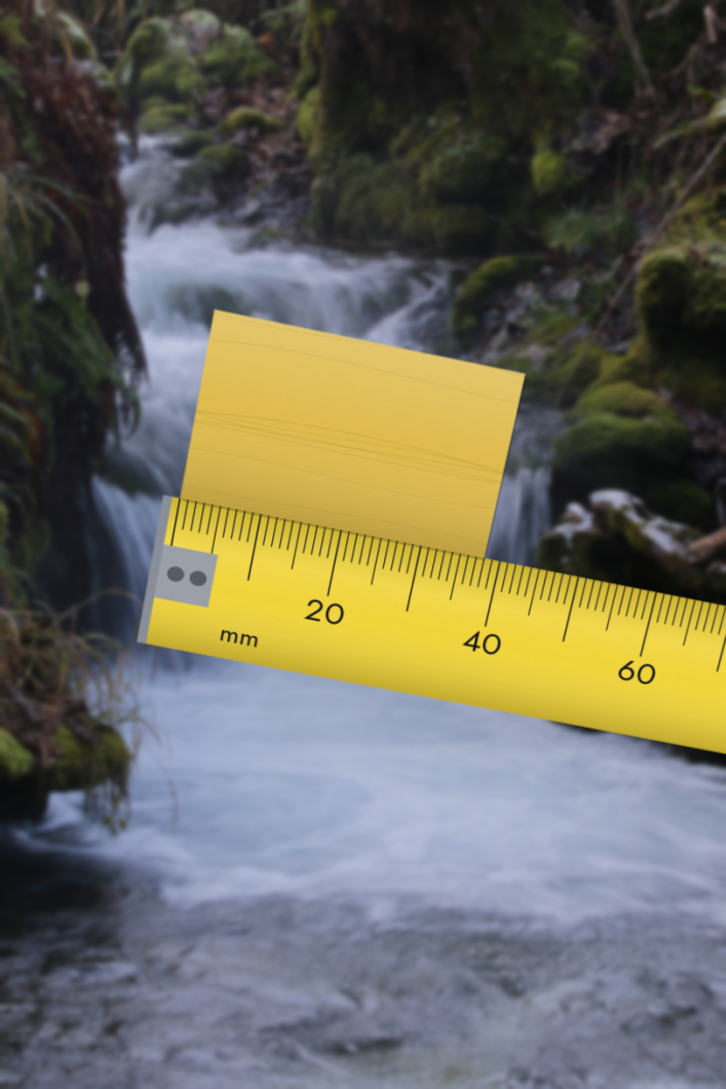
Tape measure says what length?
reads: 38 mm
